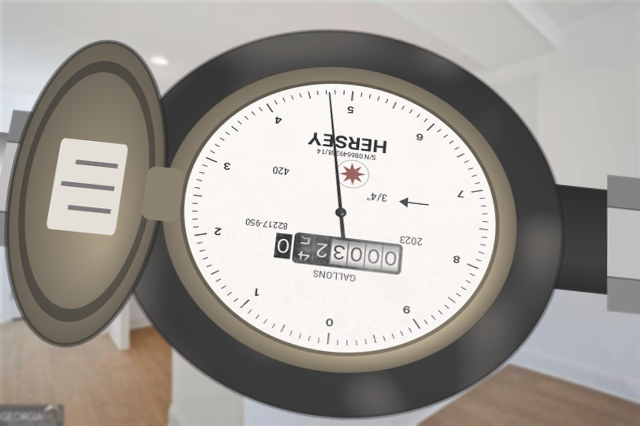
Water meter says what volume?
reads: 3244.7 gal
